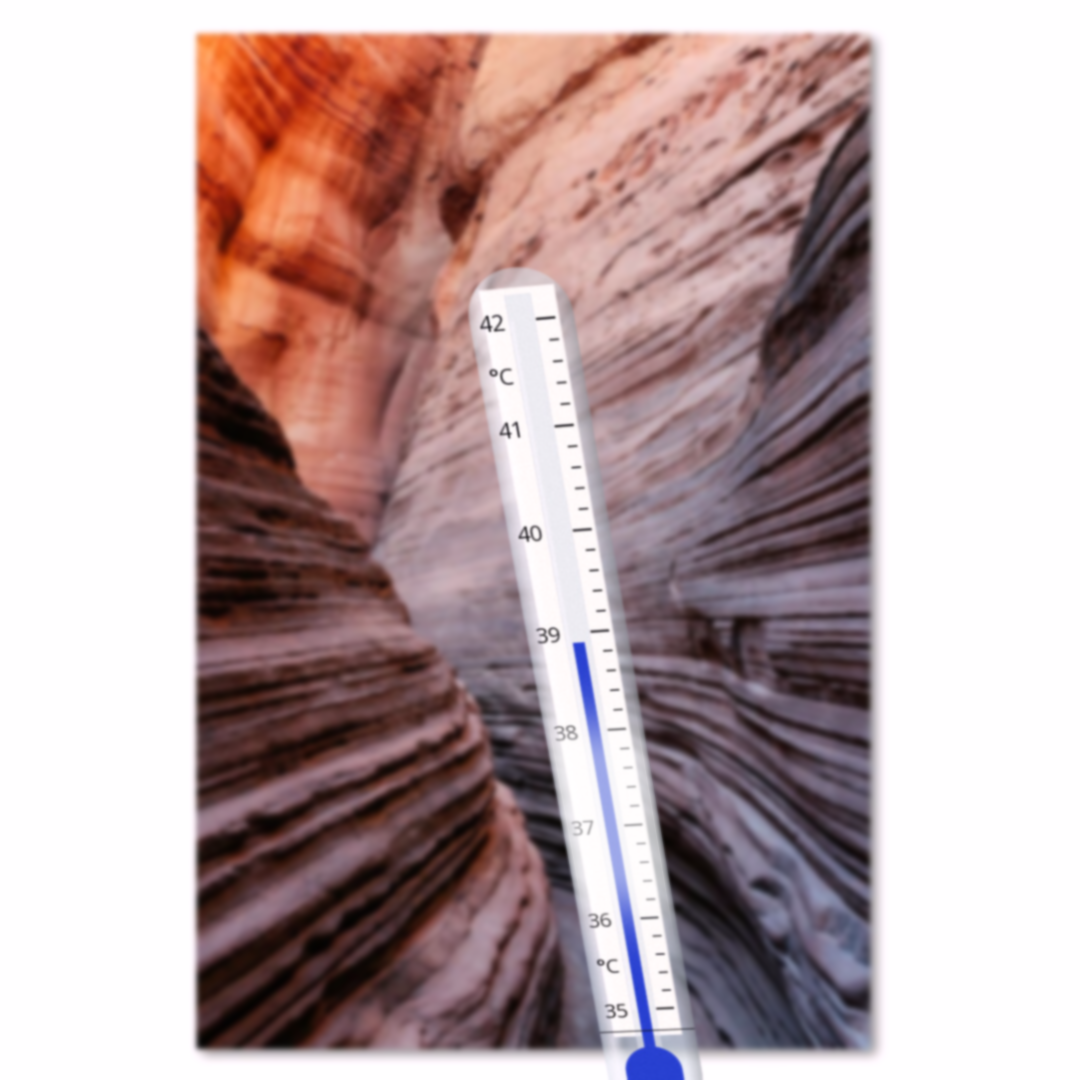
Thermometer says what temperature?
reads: 38.9 °C
